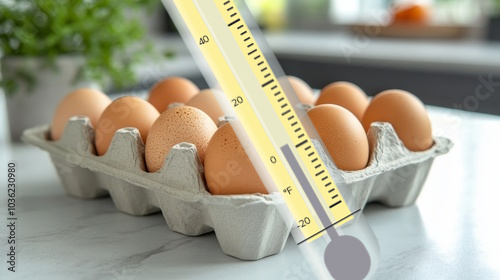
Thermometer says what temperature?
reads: 2 °F
